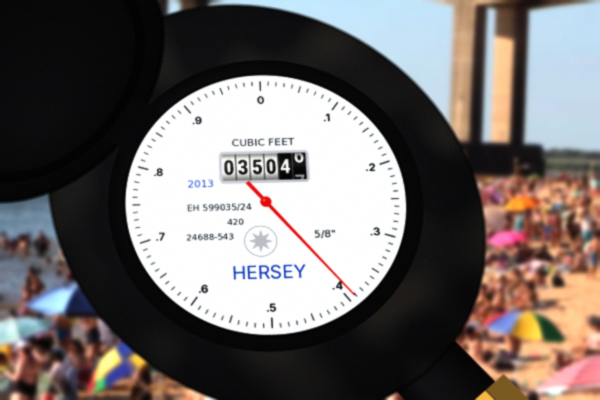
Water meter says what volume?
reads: 35046.39 ft³
